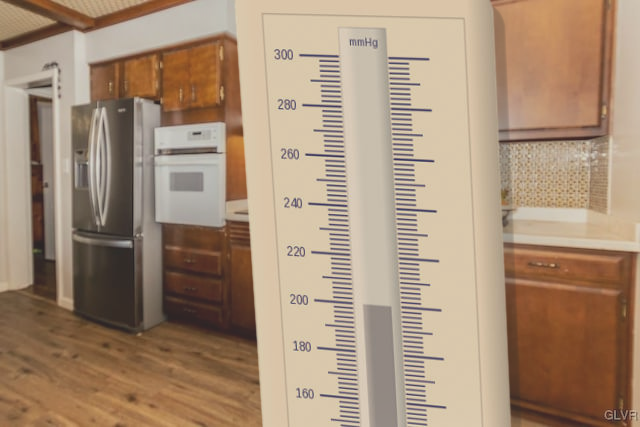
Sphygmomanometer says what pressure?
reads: 200 mmHg
